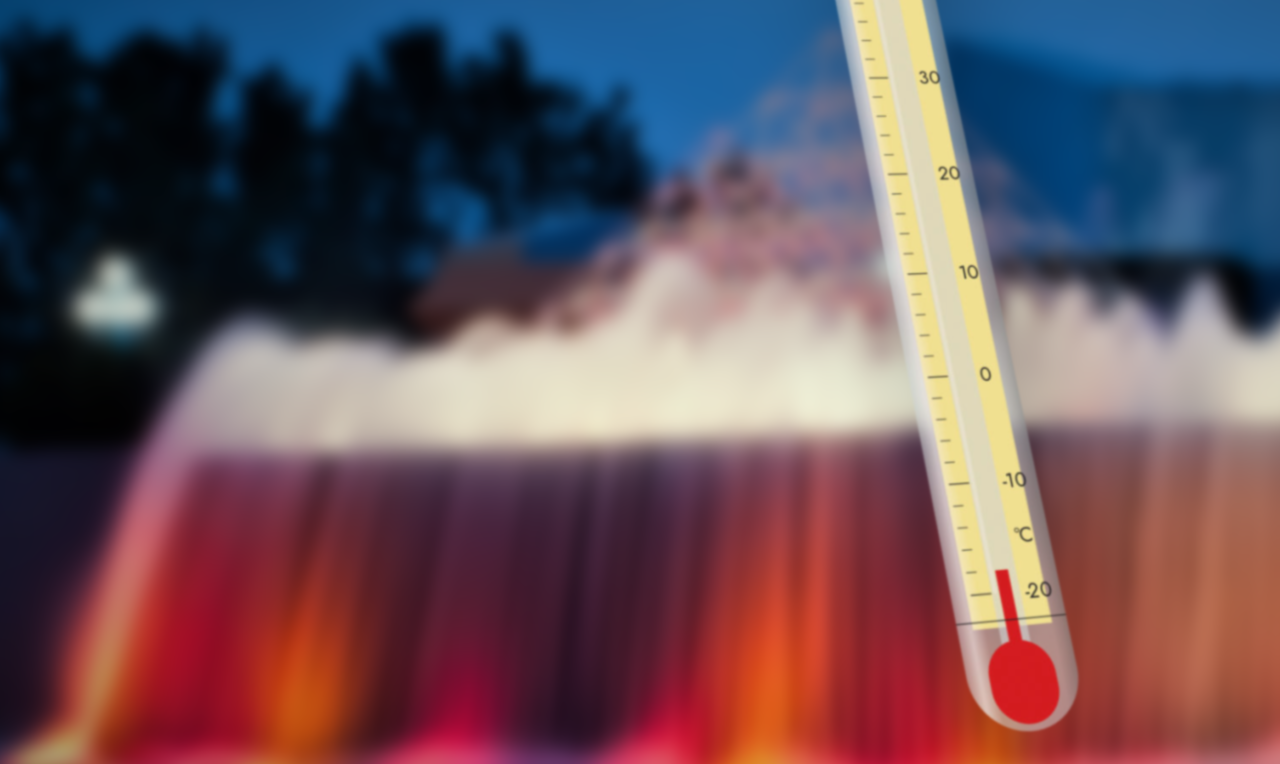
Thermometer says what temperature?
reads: -18 °C
